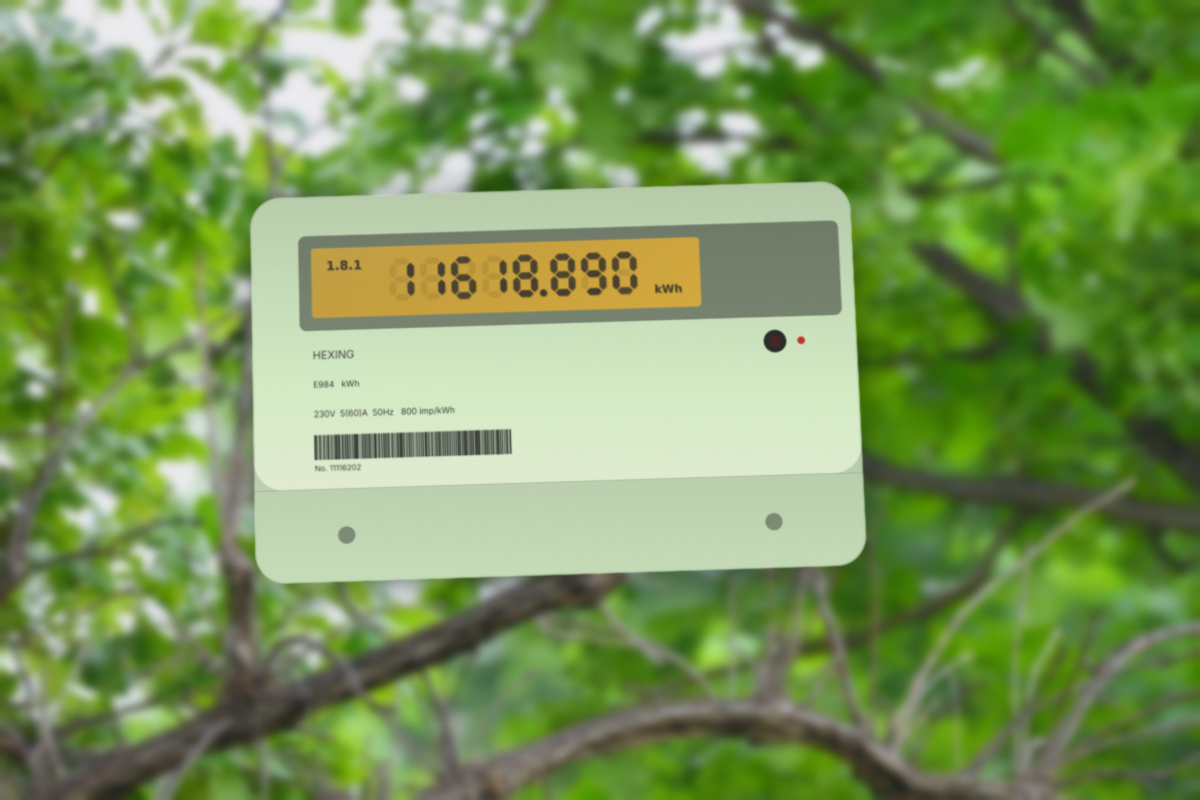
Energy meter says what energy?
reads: 11618.890 kWh
